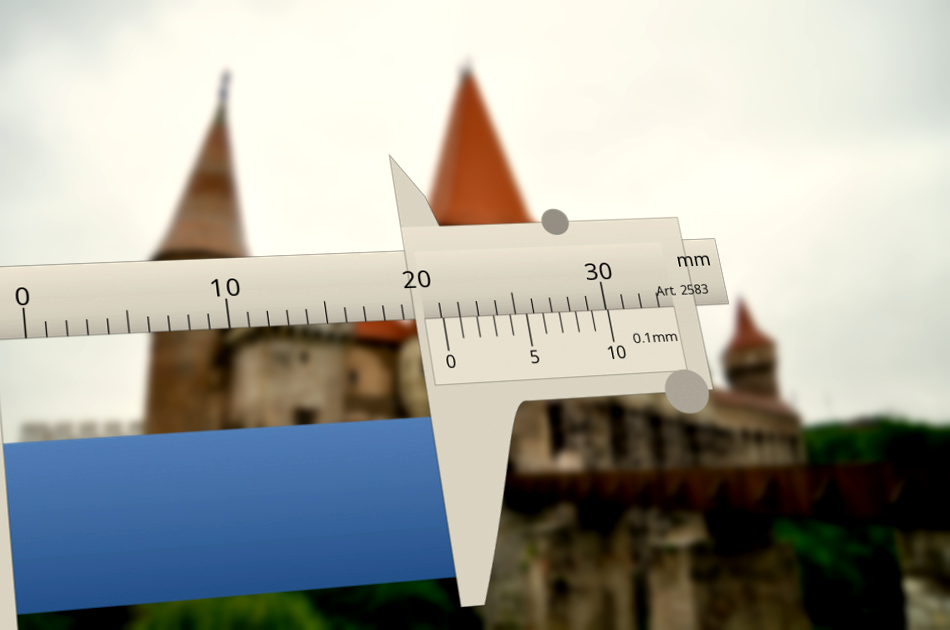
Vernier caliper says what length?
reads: 21.1 mm
